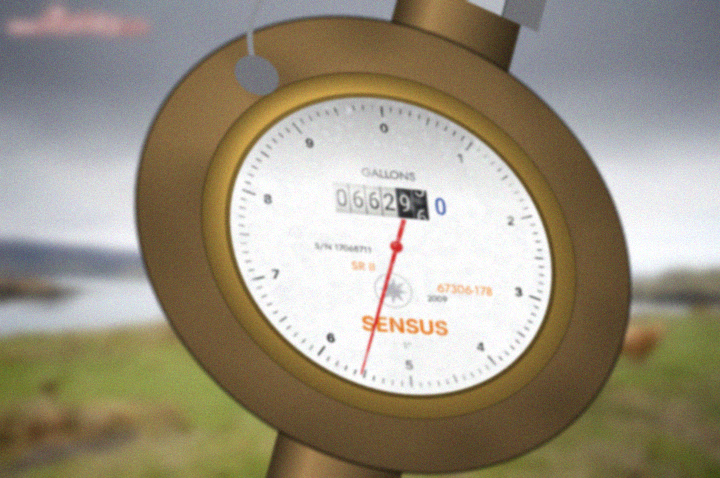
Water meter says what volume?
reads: 662955.5 gal
